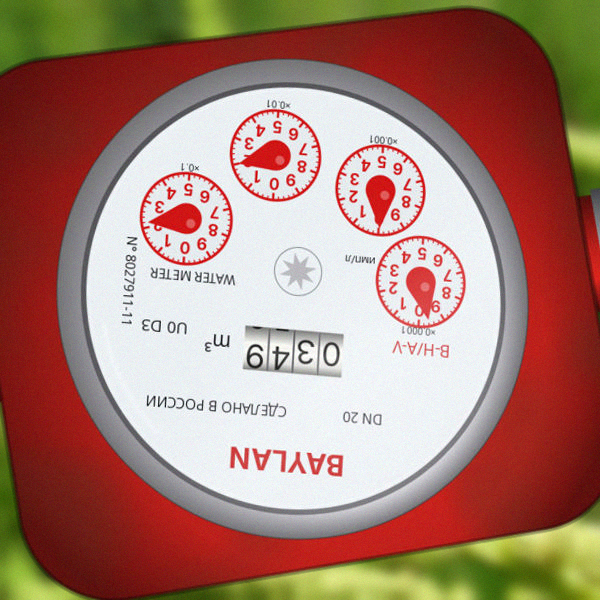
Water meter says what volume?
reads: 349.2199 m³
